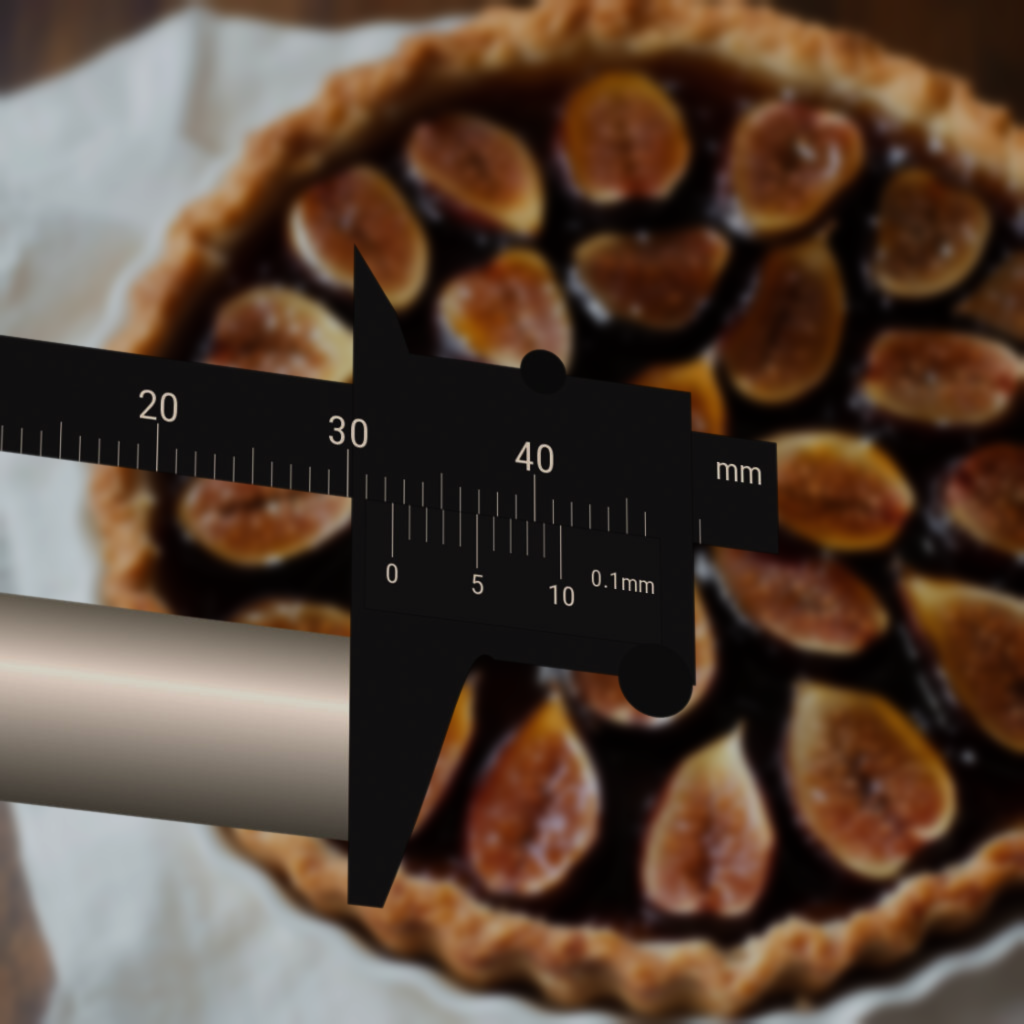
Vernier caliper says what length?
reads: 32.4 mm
